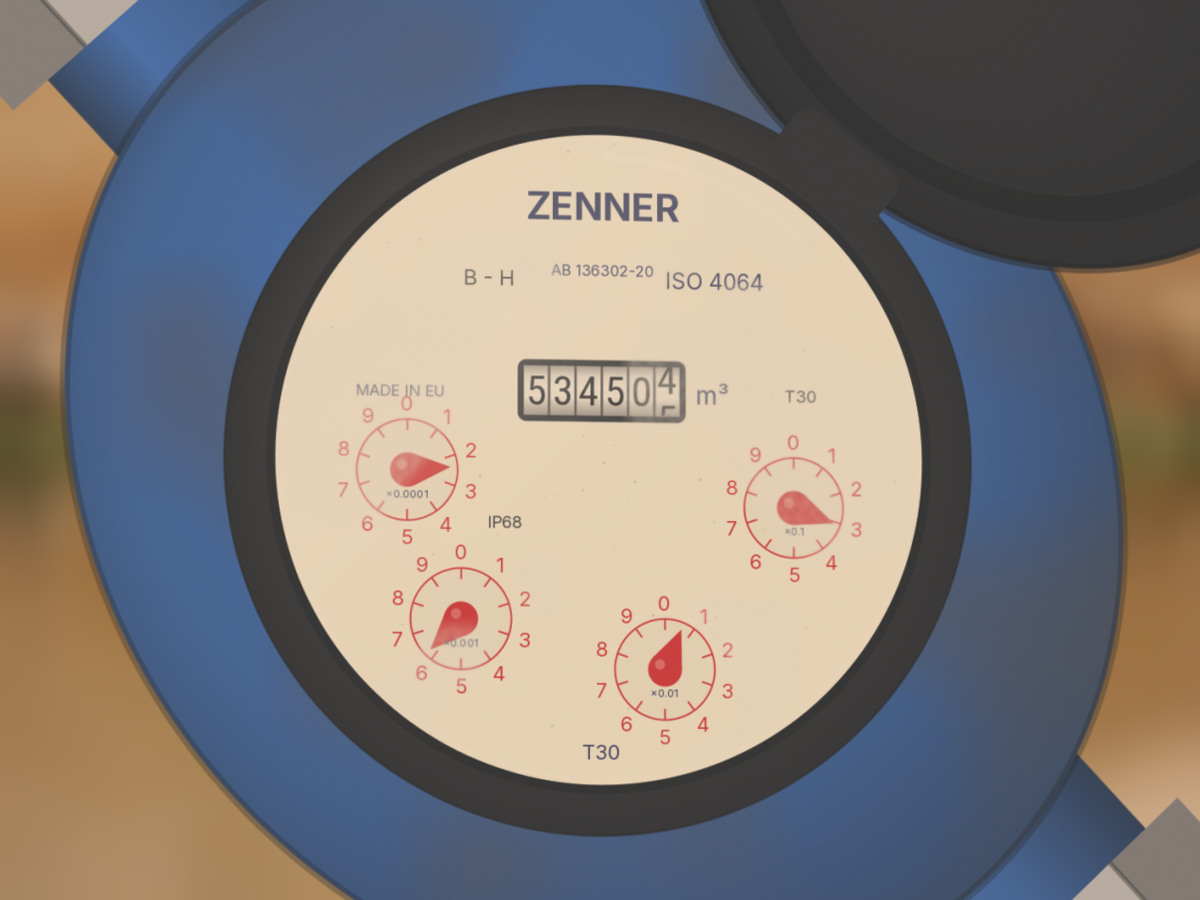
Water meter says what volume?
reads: 534504.3062 m³
